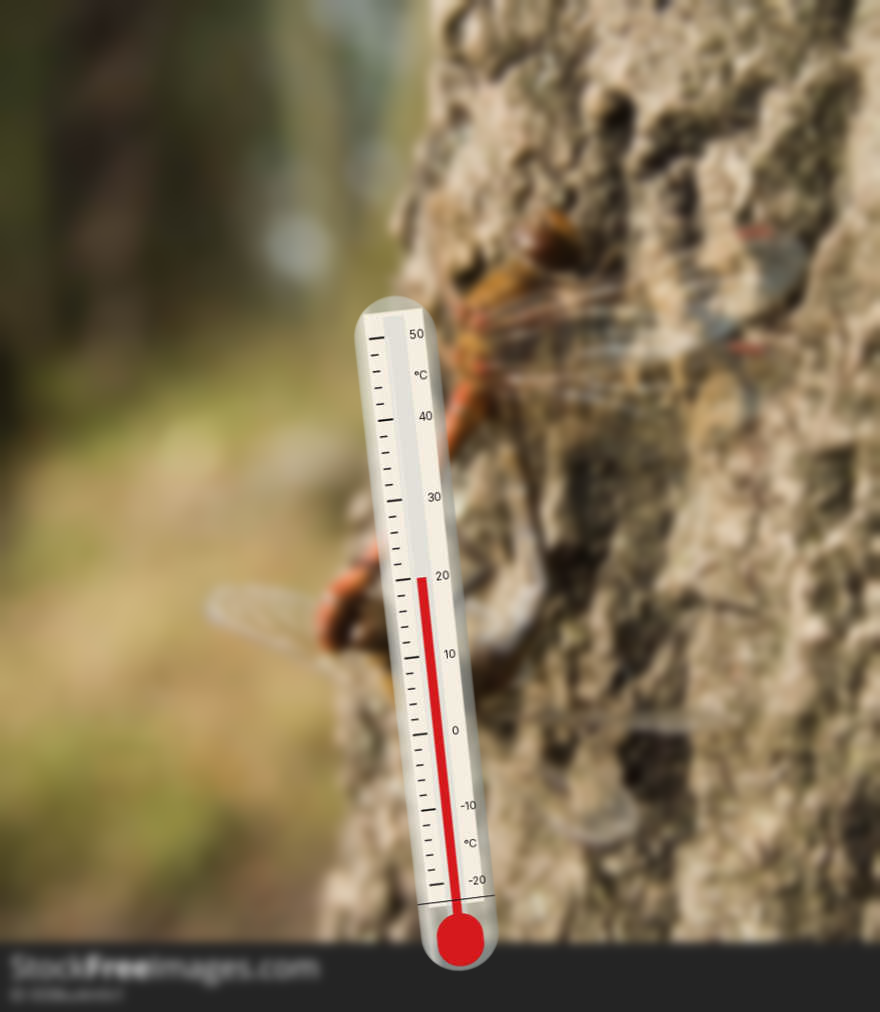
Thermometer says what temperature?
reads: 20 °C
